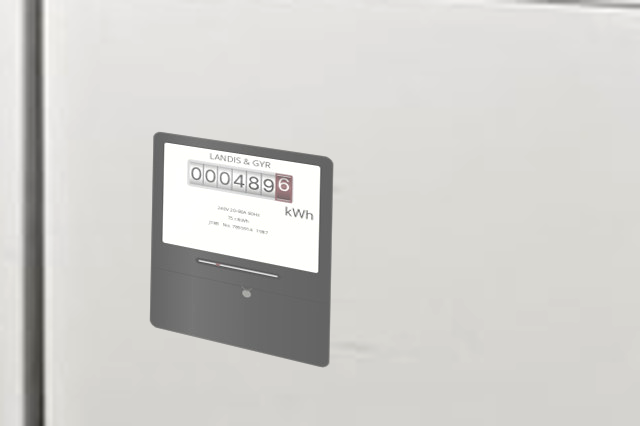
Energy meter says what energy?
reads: 489.6 kWh
